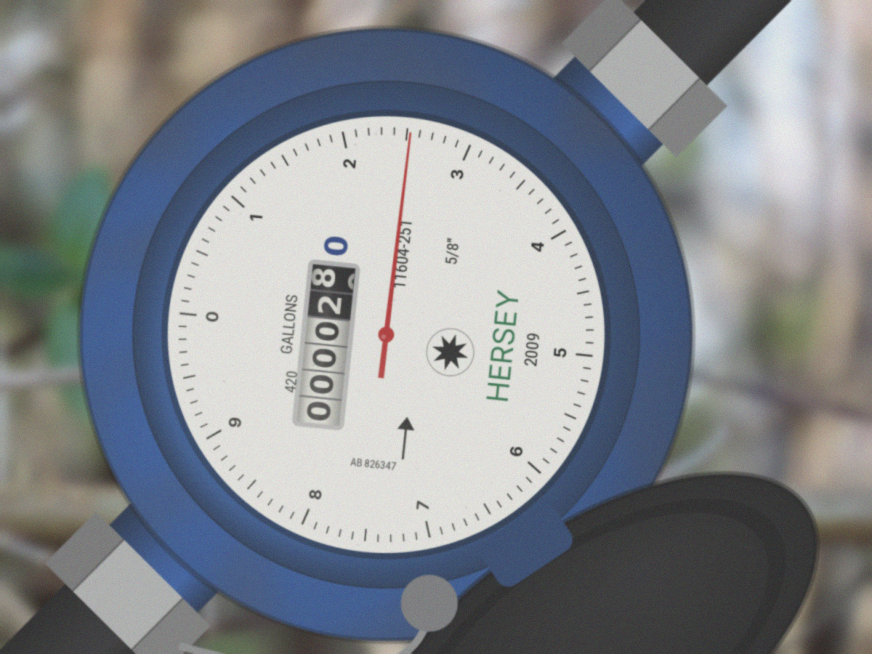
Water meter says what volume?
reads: 282.5 gal
